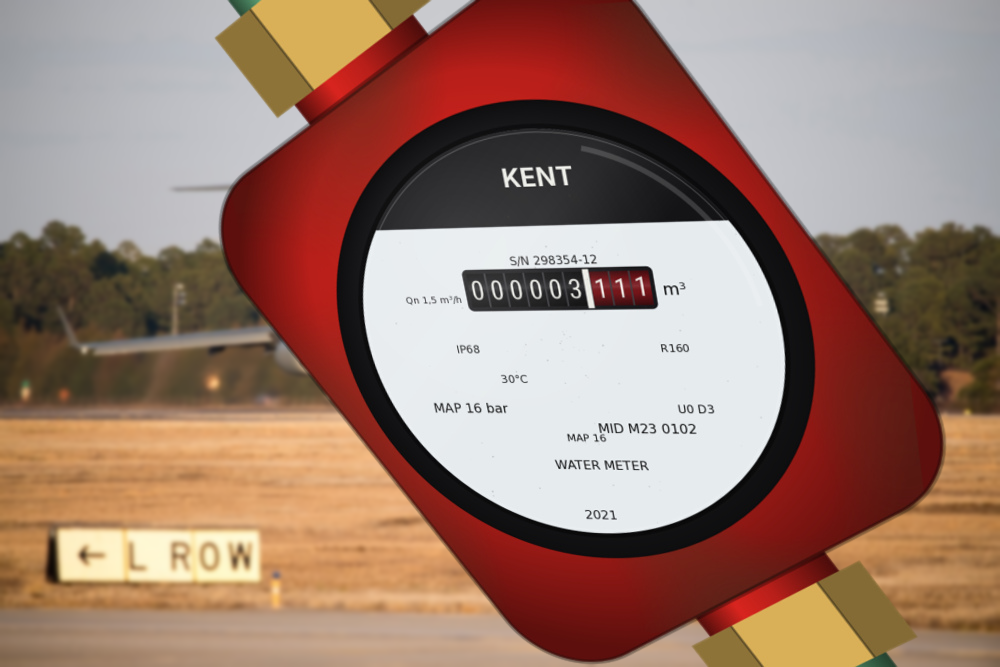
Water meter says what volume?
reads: 3.111 m³
